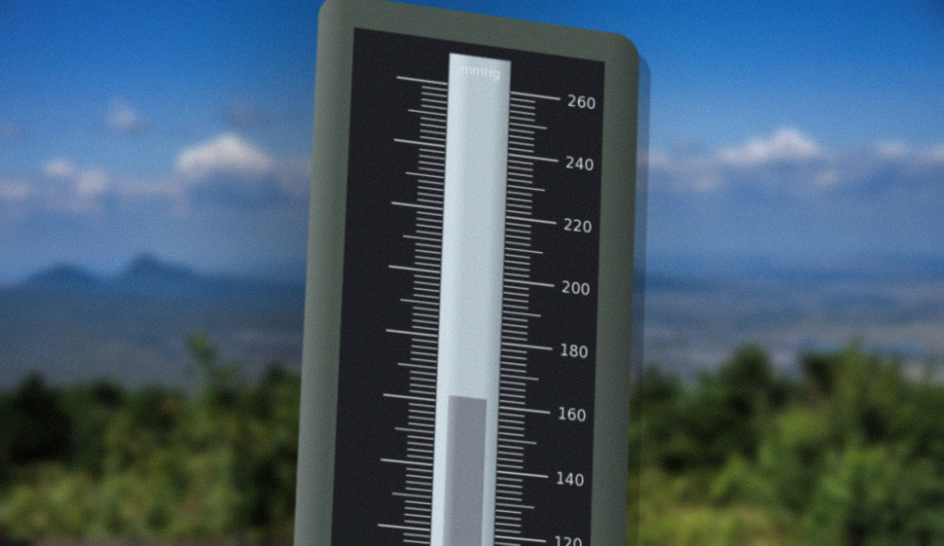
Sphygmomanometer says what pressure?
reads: 162 mmHg
